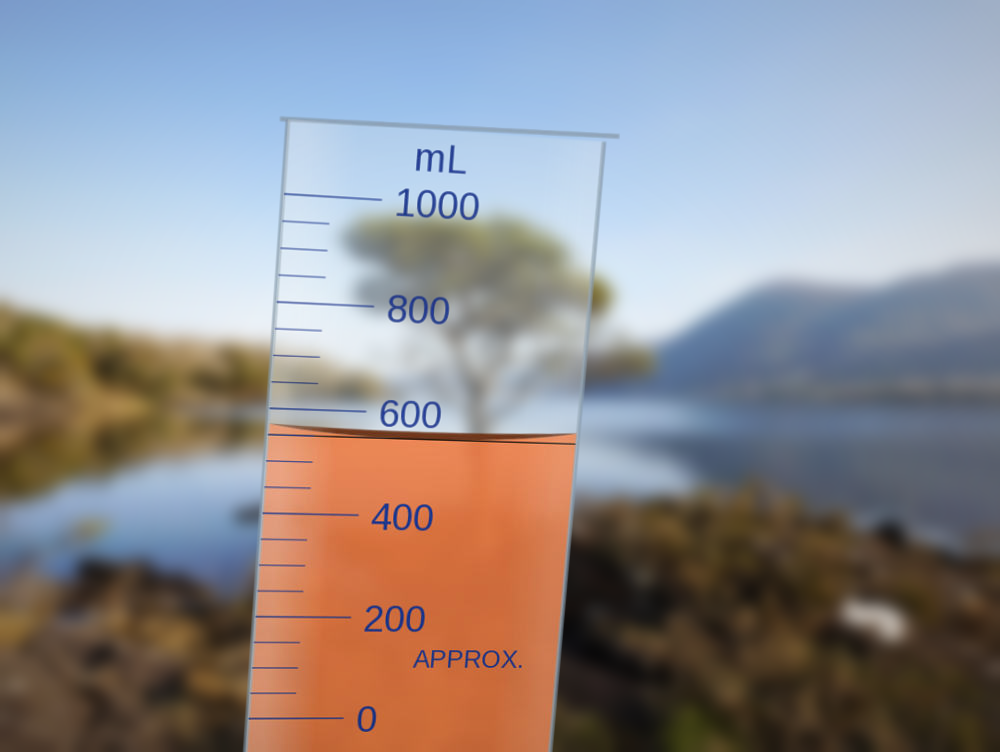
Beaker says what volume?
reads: 550 mL
